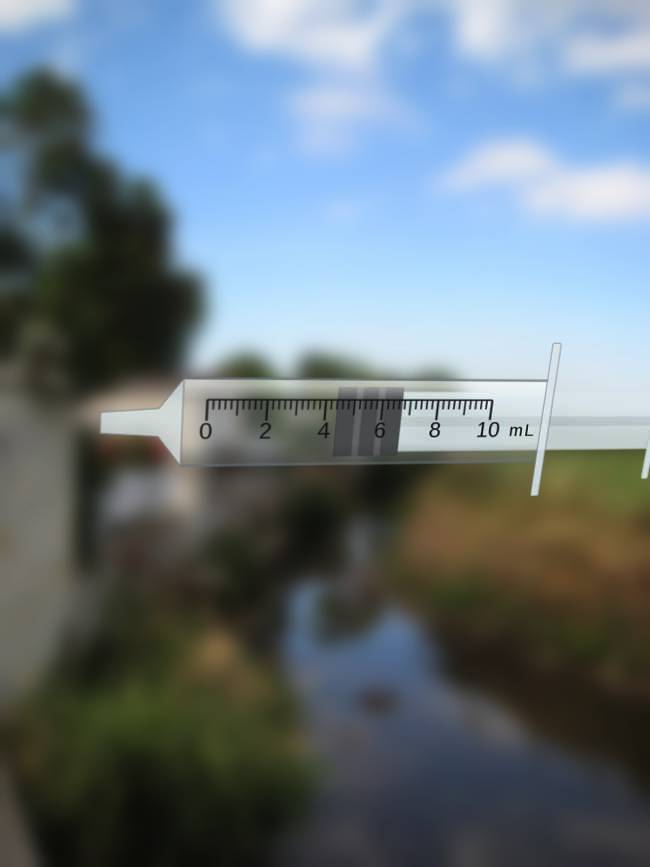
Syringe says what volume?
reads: 4.4 mL
